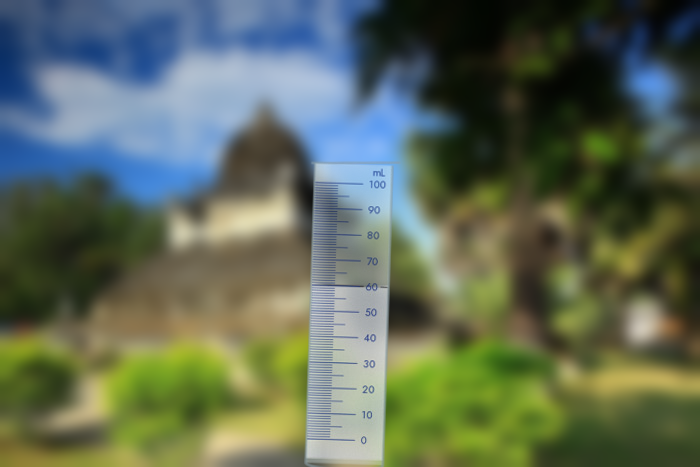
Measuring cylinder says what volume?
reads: 60 mL
